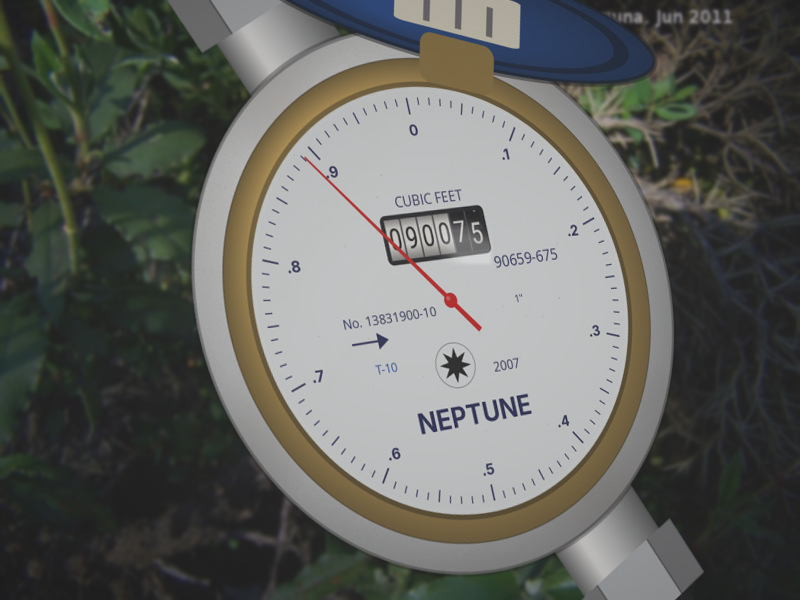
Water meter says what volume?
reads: 90074.89 ft³
